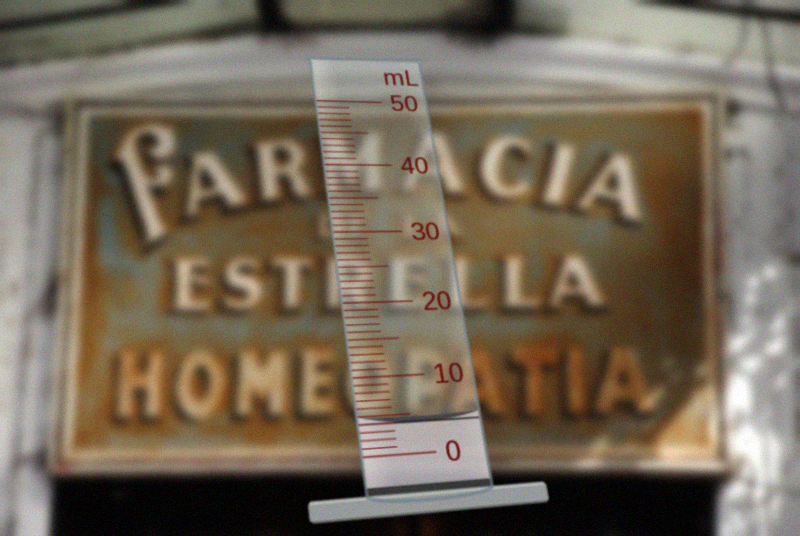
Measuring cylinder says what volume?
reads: 4 mL
